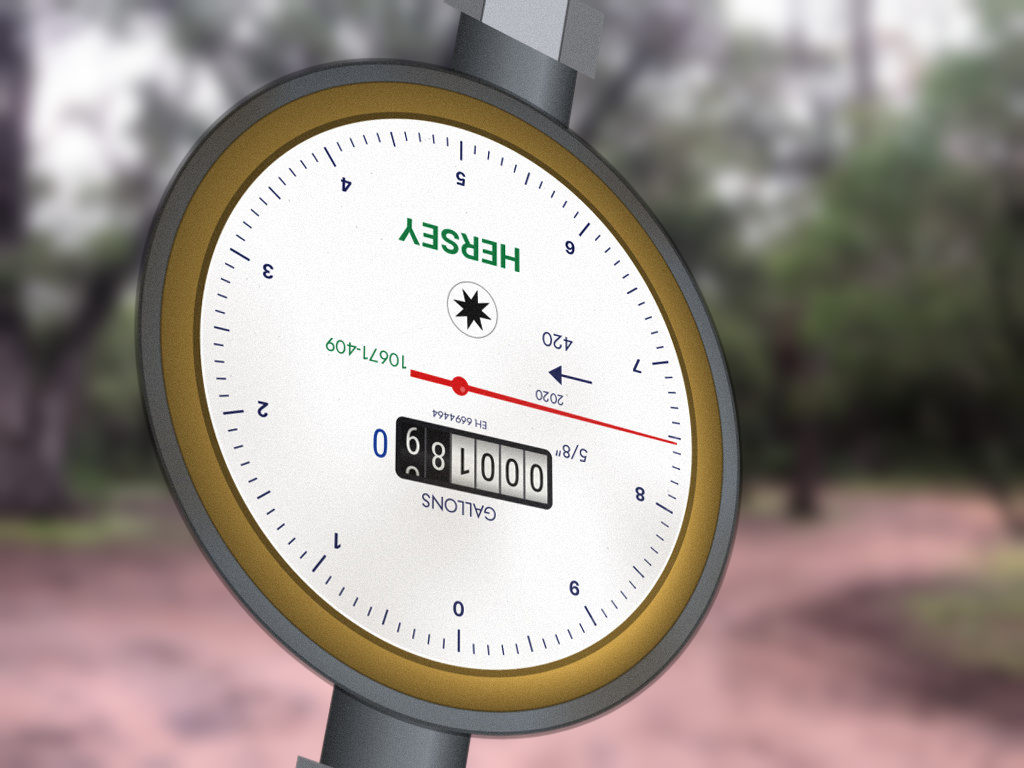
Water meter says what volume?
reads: 1887.5 gal
